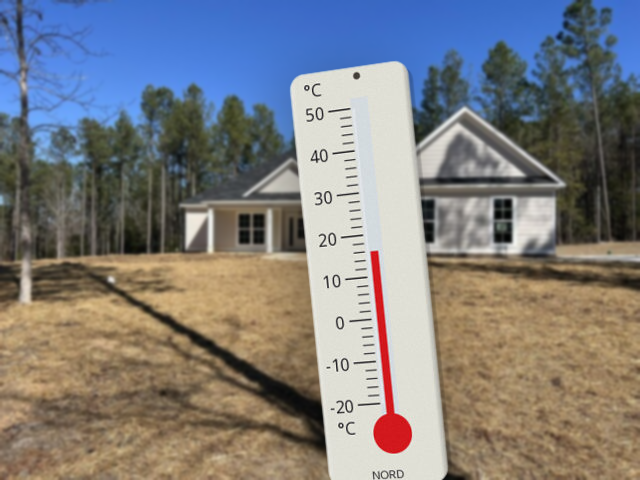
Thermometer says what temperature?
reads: 16 °C
